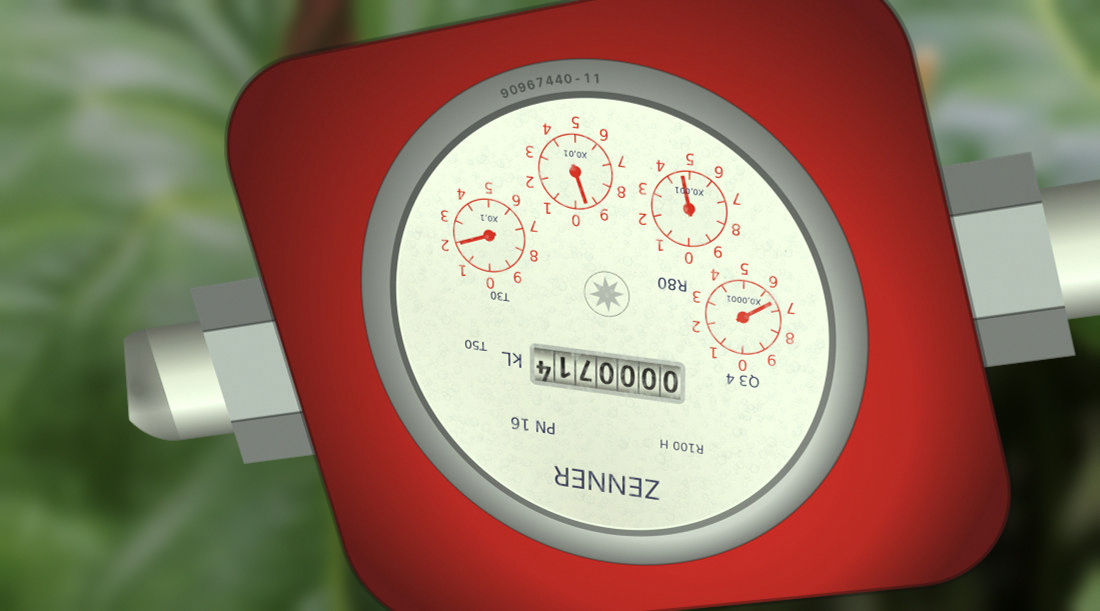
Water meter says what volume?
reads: 714.1946 kL
